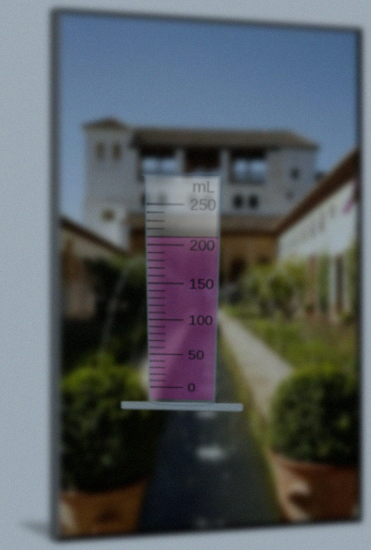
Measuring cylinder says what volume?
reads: 210 mL
